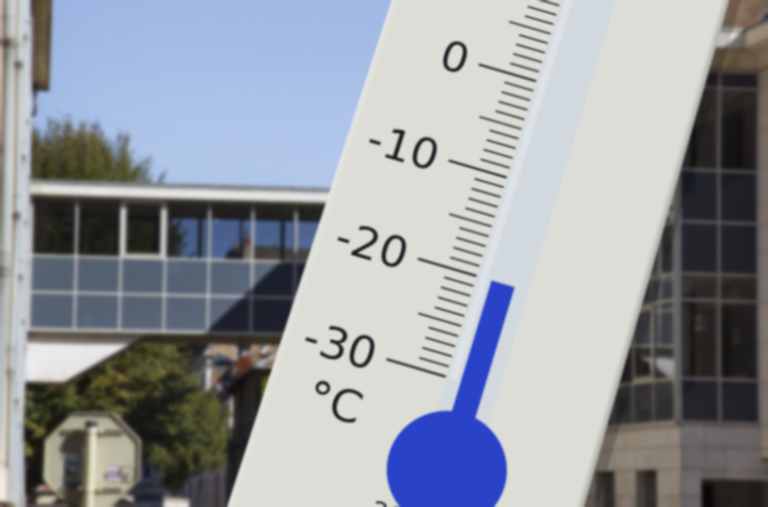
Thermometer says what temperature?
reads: -20 °C
